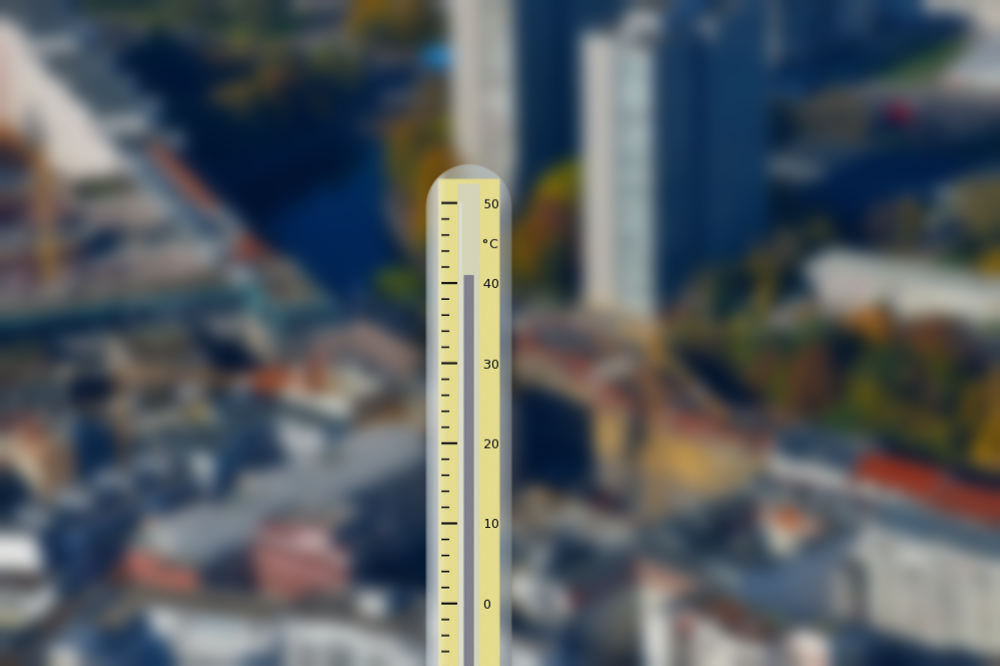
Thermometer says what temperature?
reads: 41 °C
